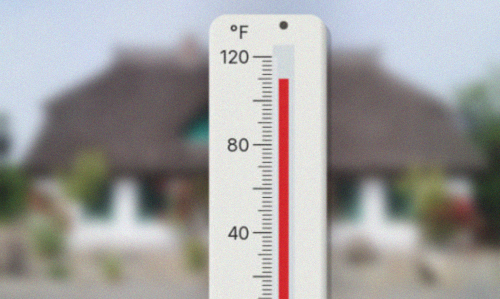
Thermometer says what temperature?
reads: 110 °F
